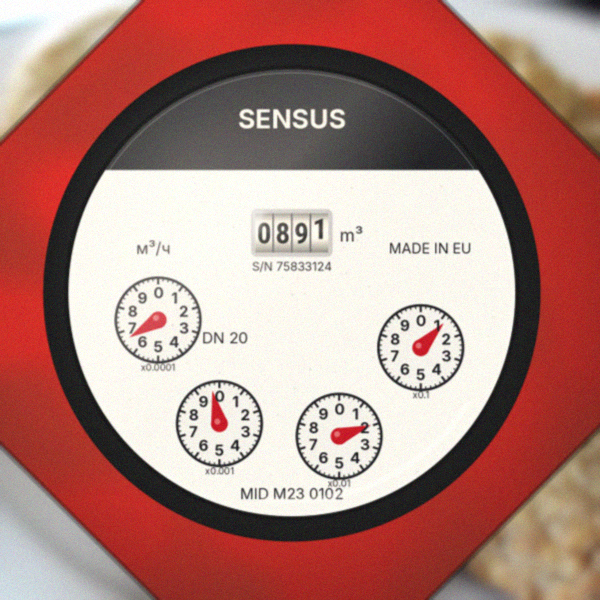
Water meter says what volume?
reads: 891.1196 m³
